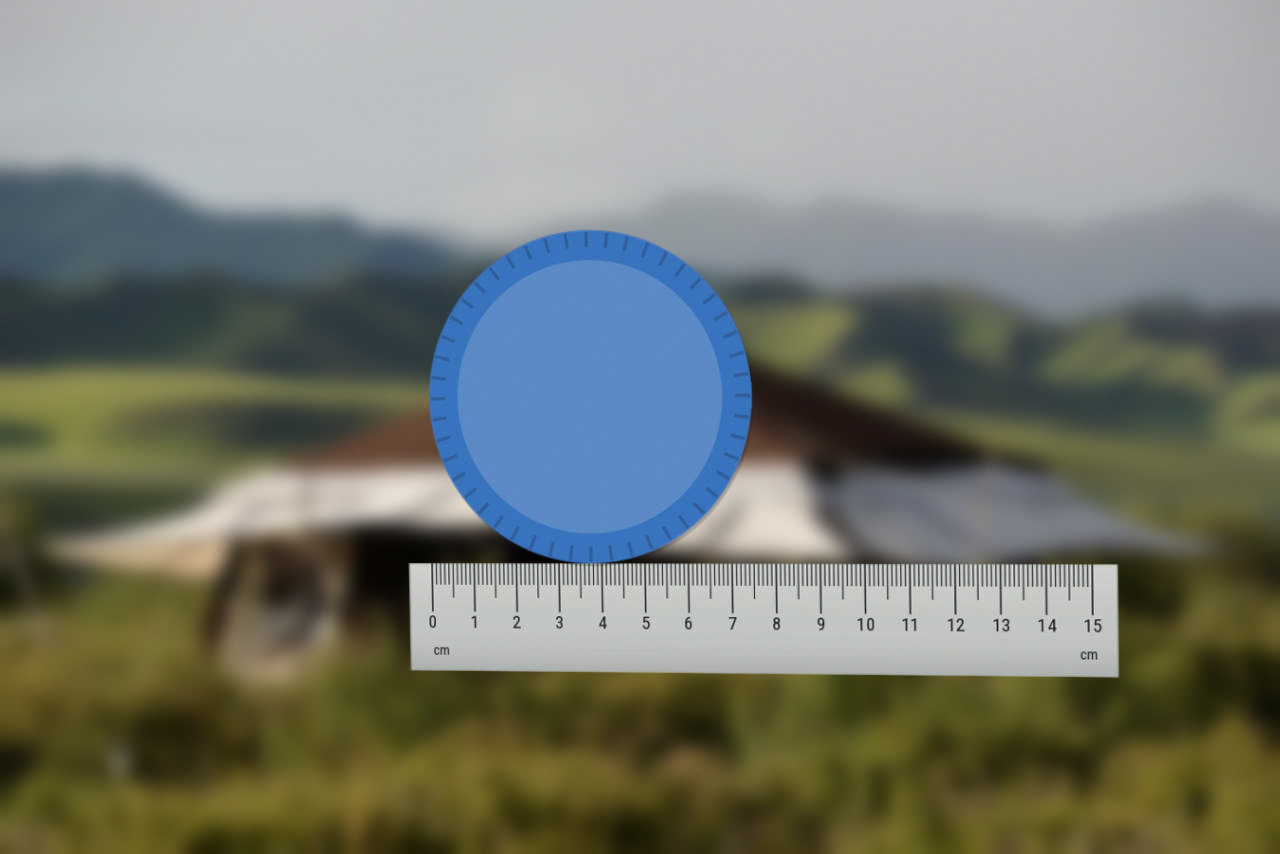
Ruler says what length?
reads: 7.5 cm
